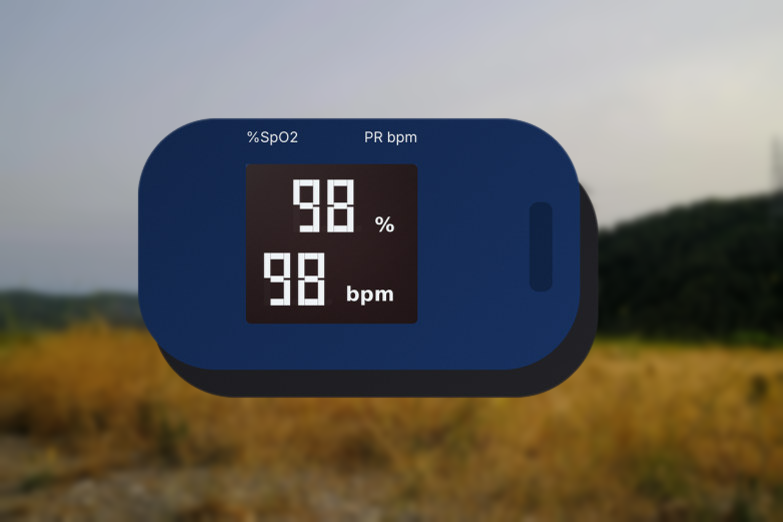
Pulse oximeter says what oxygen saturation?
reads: 98 %
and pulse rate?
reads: 98 bpm
